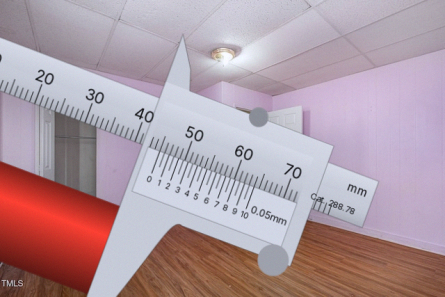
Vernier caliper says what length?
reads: 45.0 mm
